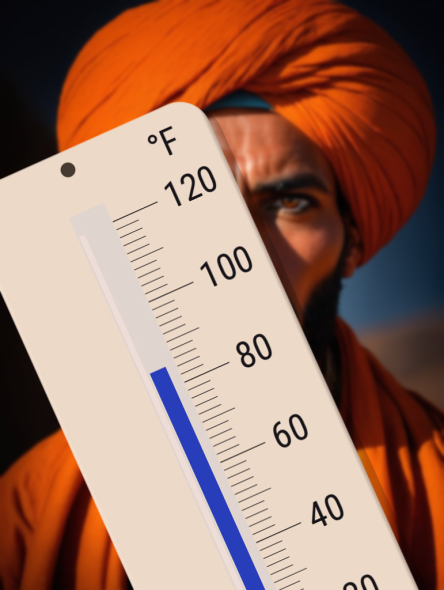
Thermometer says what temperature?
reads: 85 °F
